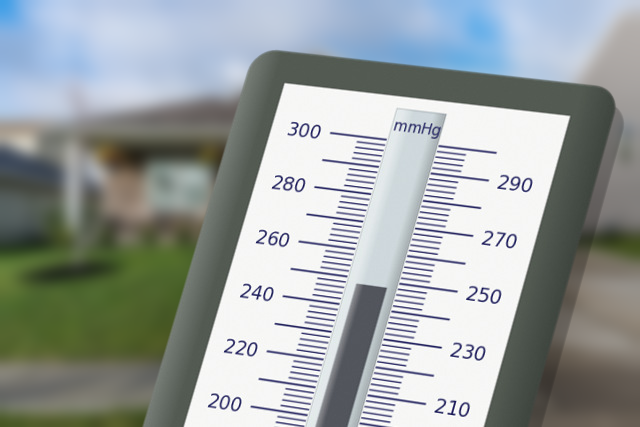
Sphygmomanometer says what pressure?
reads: 248 mmHg
